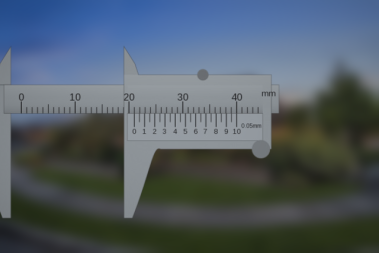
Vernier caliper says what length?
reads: 21.0 mm
